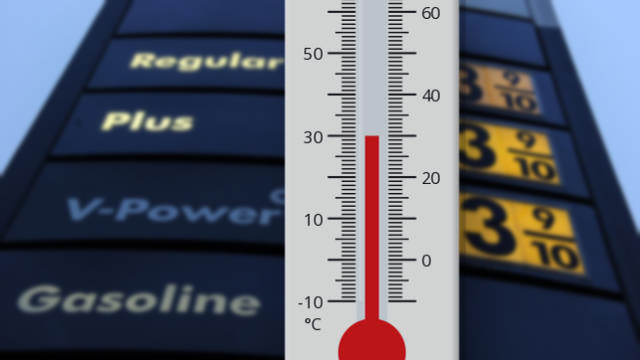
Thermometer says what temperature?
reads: 30 °C
